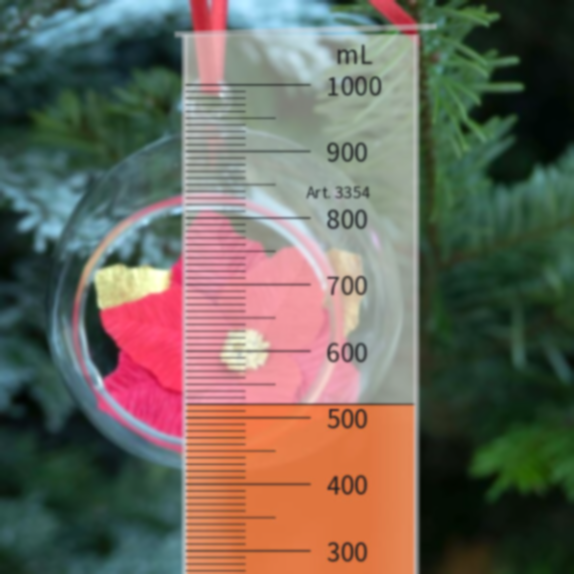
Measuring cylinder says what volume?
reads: 520 mL
